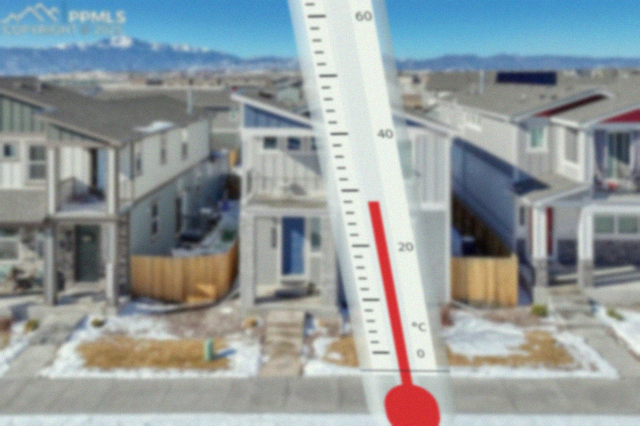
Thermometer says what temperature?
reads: 28 °C
